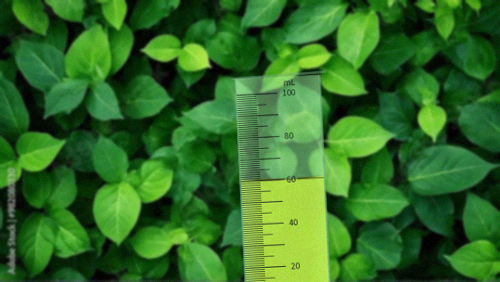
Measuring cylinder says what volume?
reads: 60 mL
